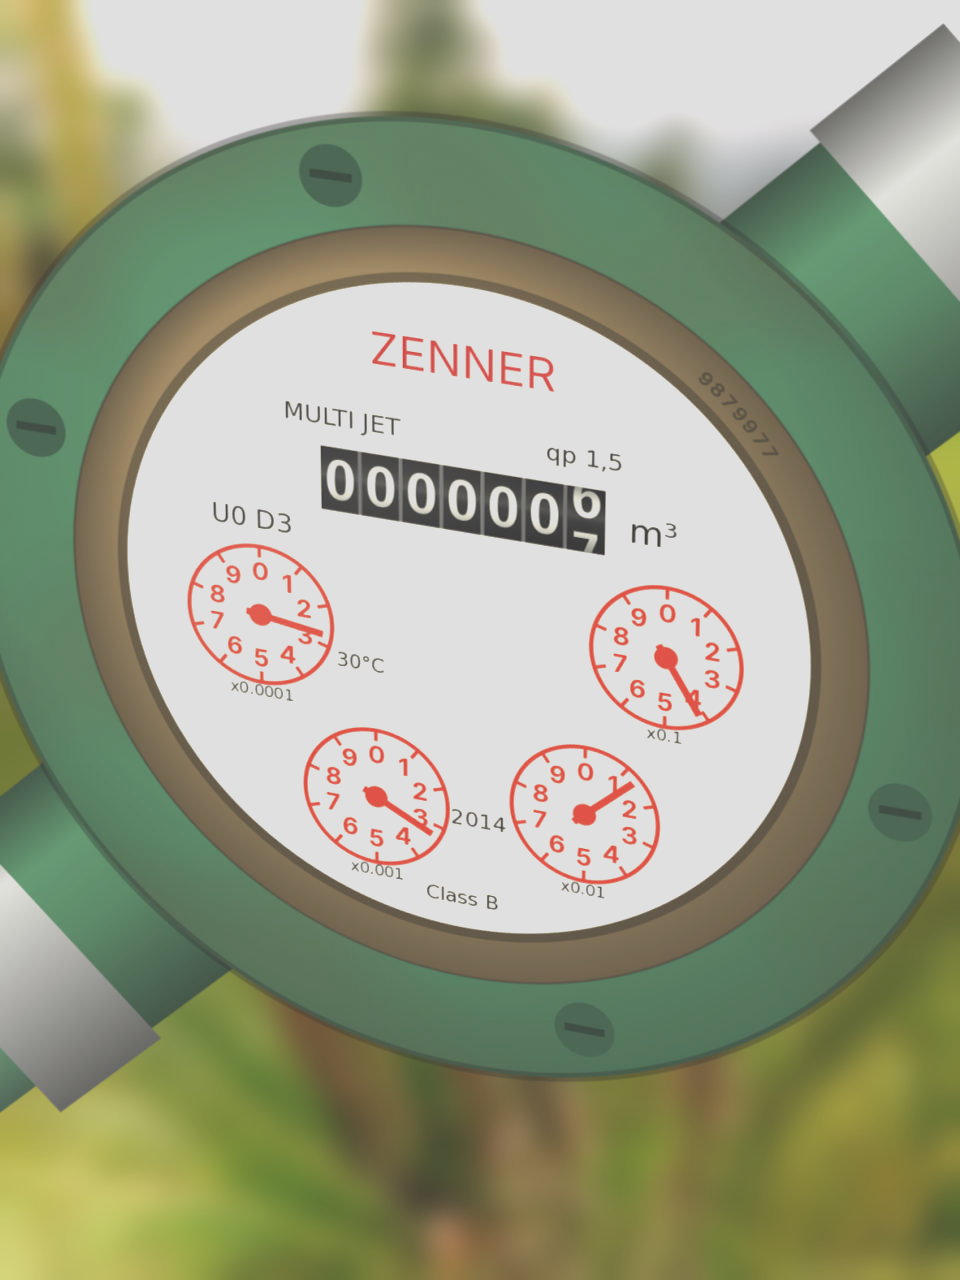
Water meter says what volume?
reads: 6.4132 m³
